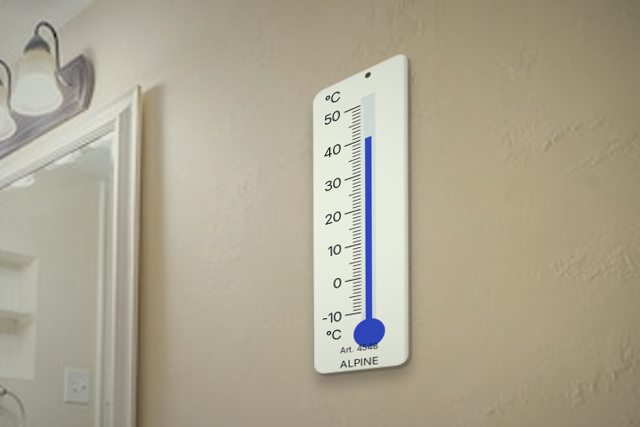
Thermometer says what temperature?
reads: 40 °C
